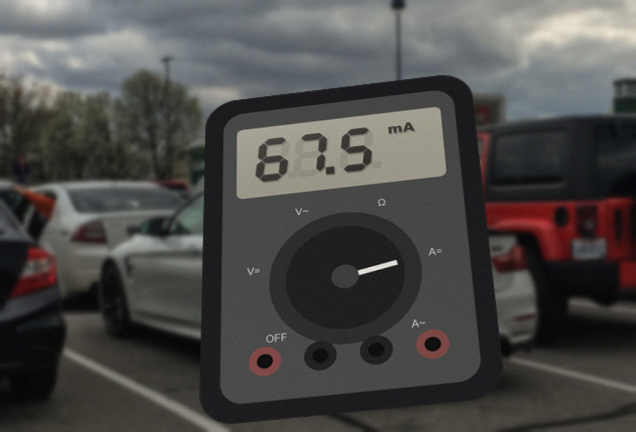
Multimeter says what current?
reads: 67.5 mA
